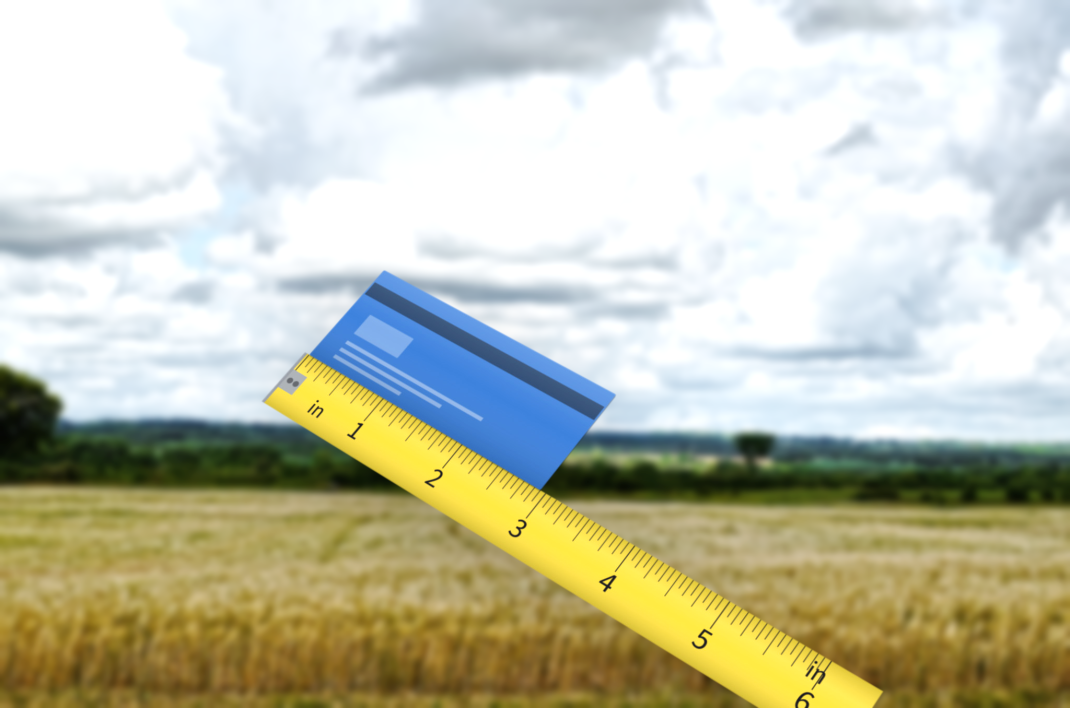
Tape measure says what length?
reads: 2.9375 in
